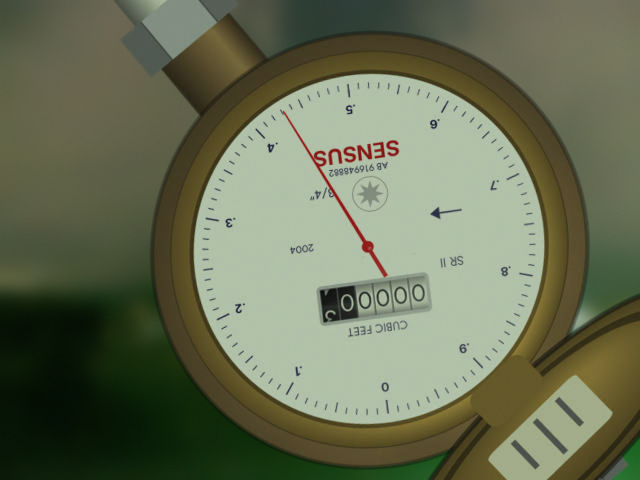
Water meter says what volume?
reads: 3.43 ft³
